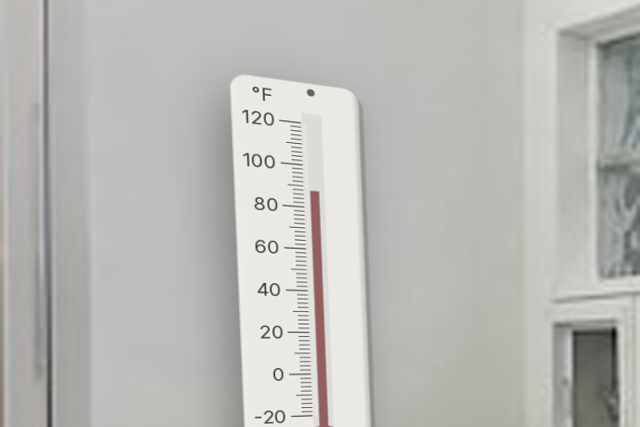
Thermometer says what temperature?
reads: 88 °F
